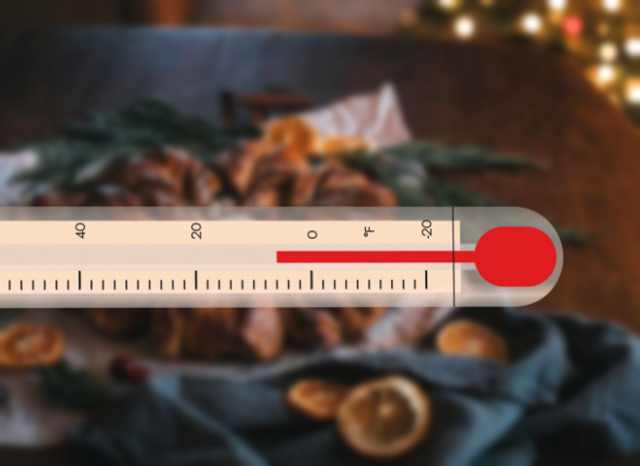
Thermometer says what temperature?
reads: 6 °F
